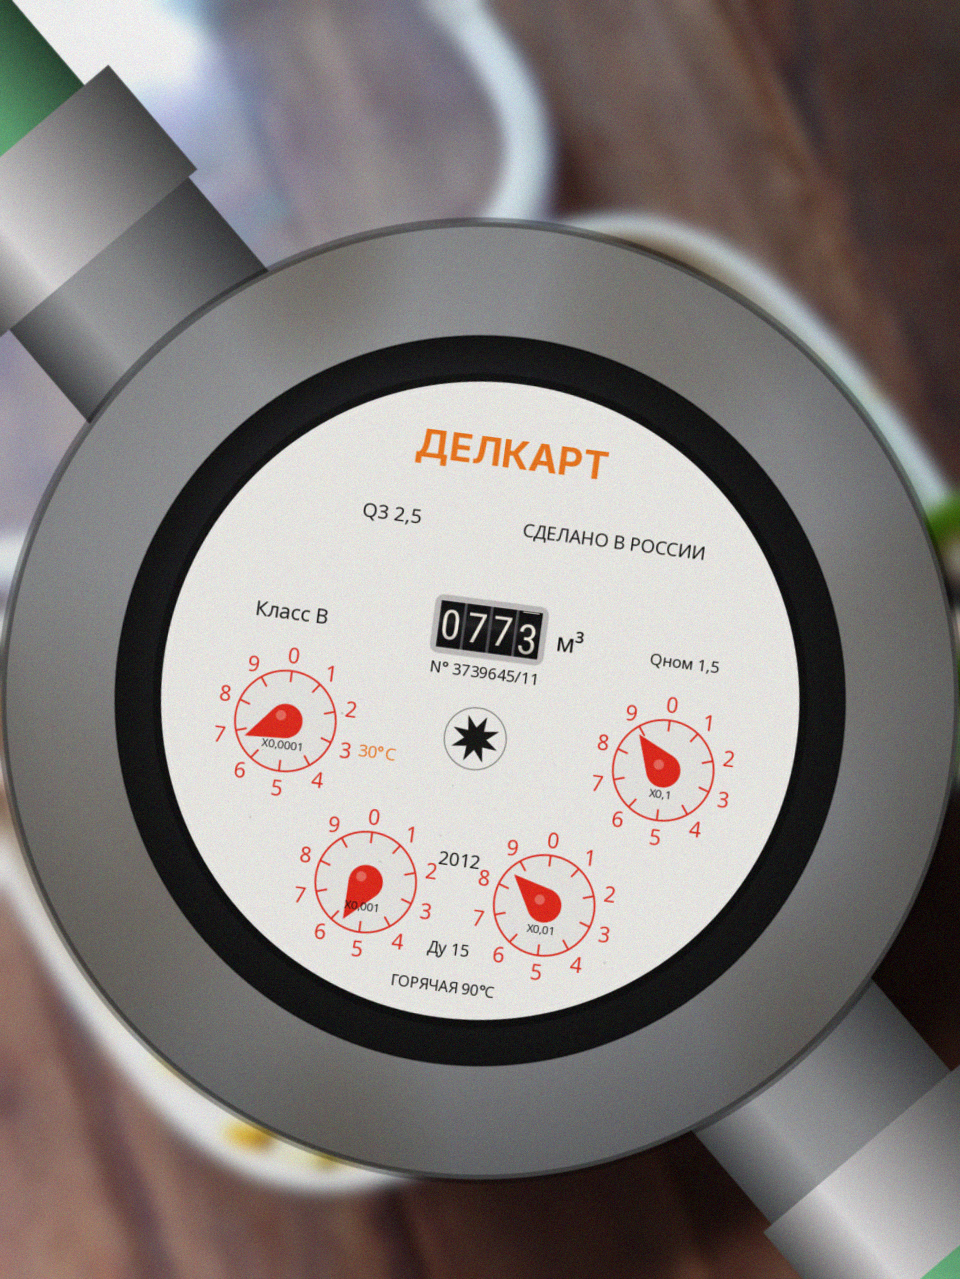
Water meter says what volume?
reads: 772.8856 m³
